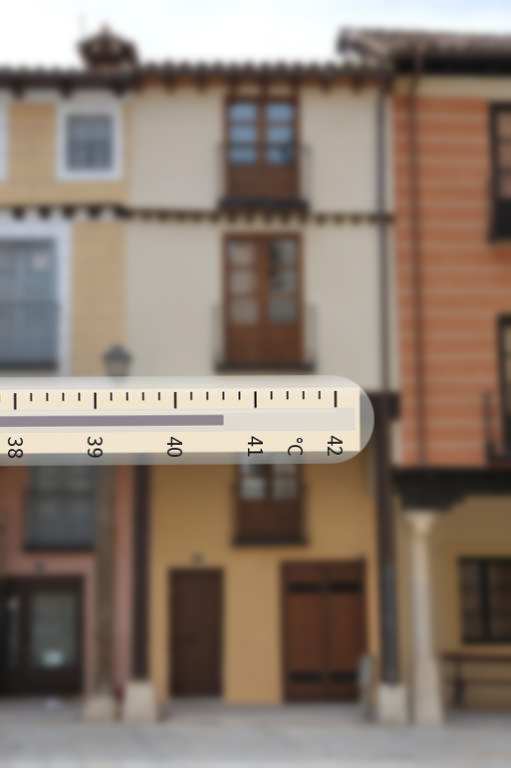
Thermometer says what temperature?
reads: 40.6 °C
